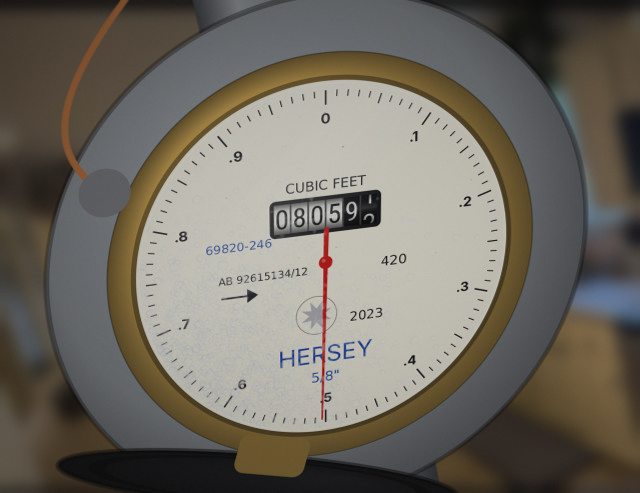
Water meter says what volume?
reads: 80591.50 ft³
